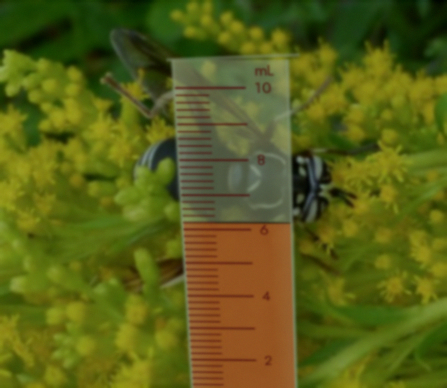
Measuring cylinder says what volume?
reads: 6.2 mL
